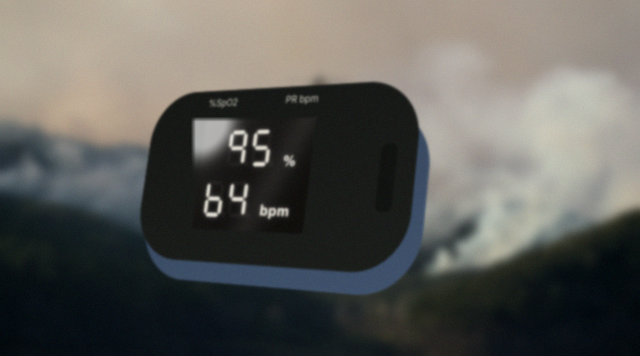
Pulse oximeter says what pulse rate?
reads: 64 bpm
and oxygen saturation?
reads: 95 %
